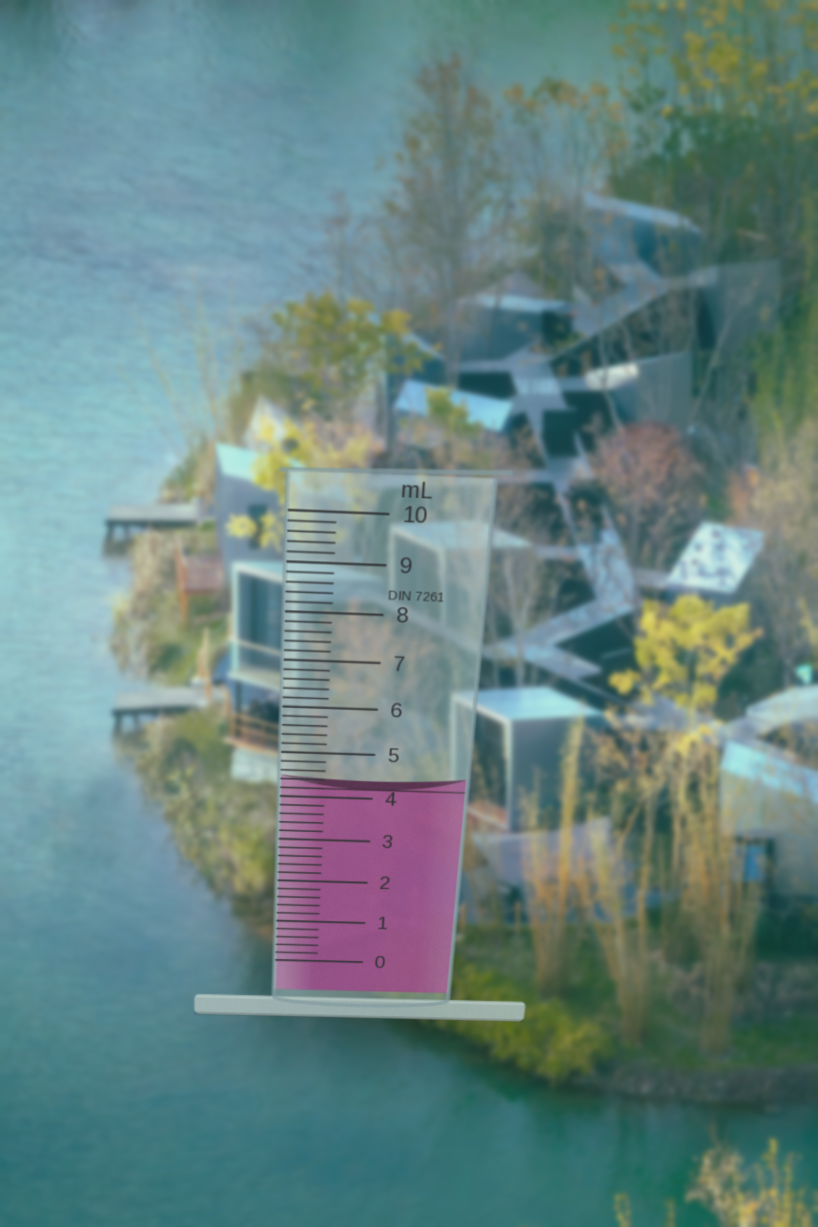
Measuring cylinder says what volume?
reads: 4.2 mL
